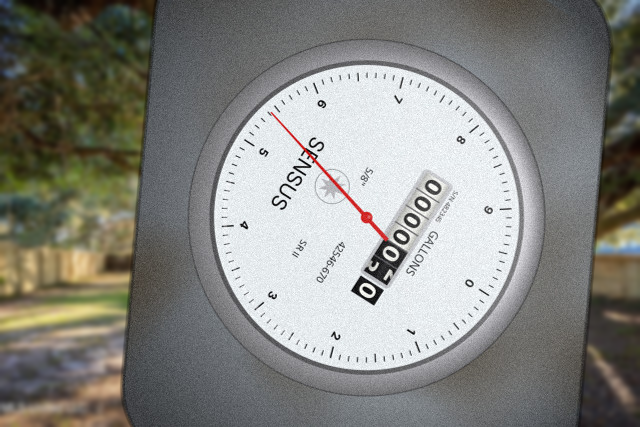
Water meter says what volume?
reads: 25.4 gal
